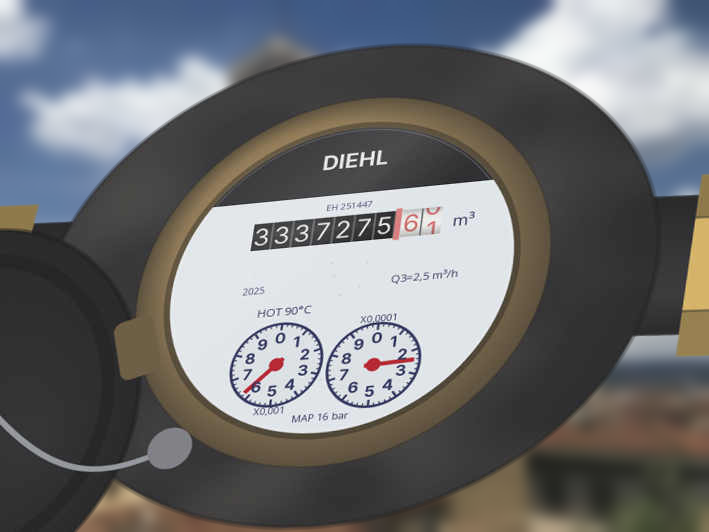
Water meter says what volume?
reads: 3337275.6062 m³
